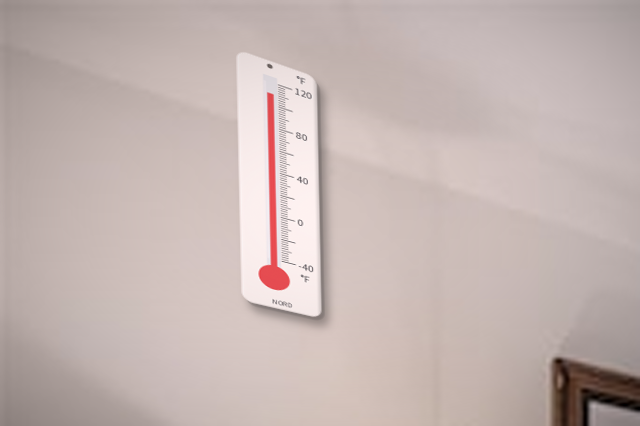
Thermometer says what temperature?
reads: 110 °F
